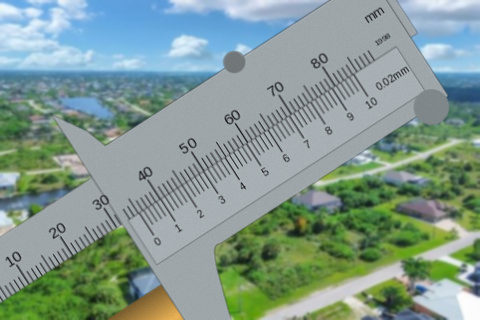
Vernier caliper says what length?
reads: 35.2 mm
